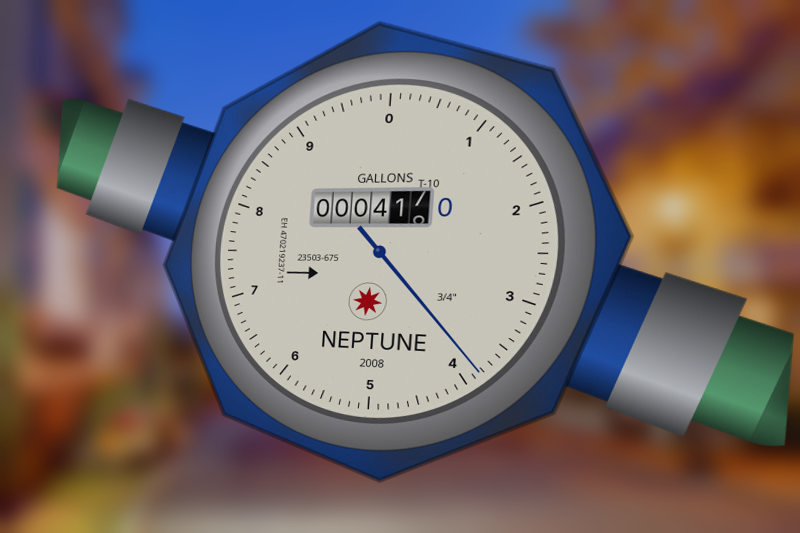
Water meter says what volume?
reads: 4173.8 gal
